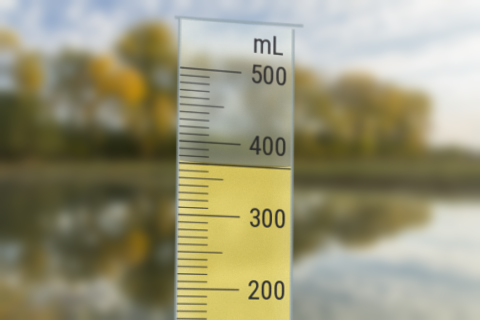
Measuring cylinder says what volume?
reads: 370 mL
